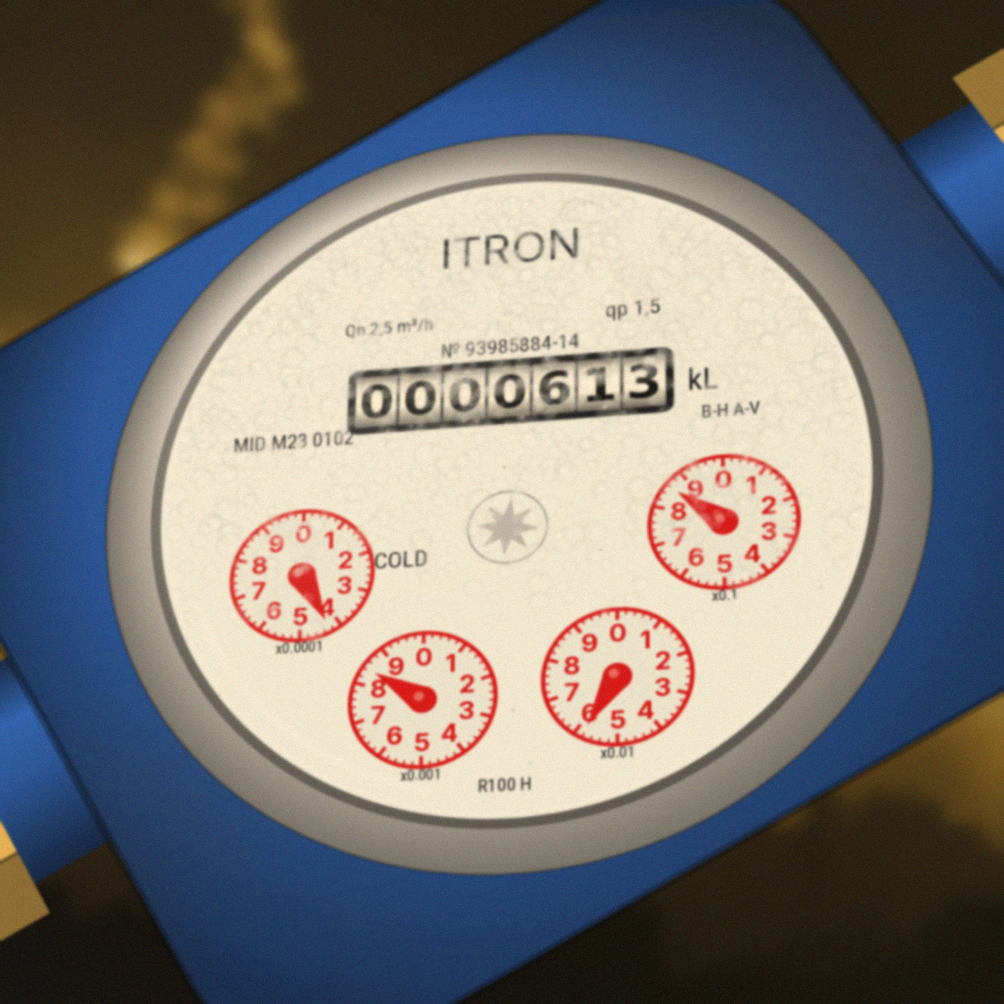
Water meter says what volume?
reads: 613.8584 kL
